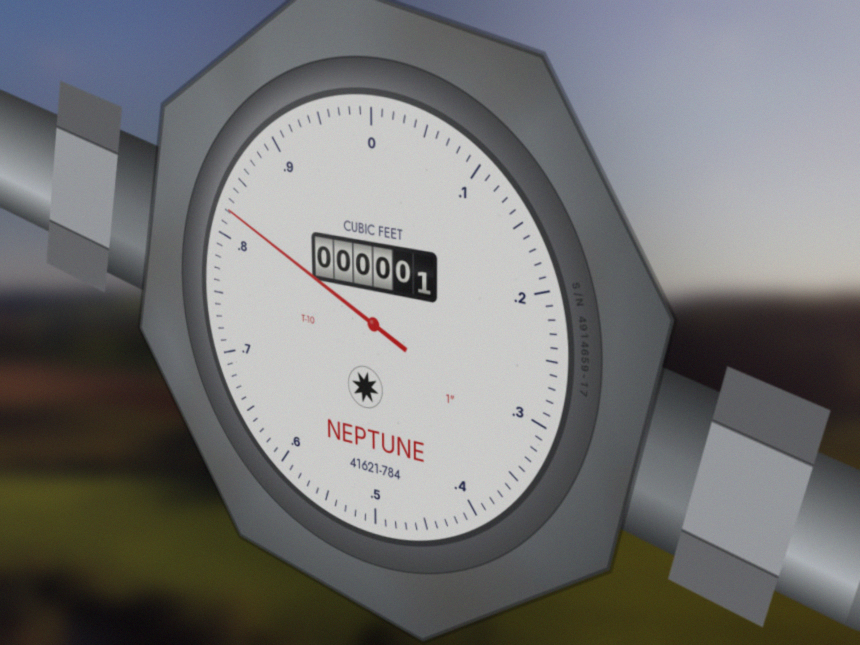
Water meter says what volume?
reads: 0.82 ft³
